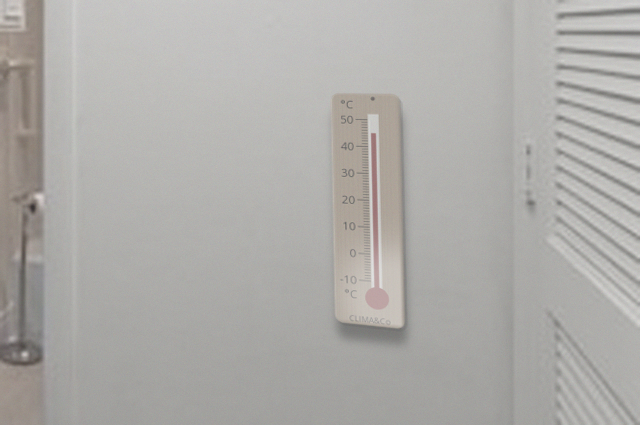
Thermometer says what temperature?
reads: 45 °C
